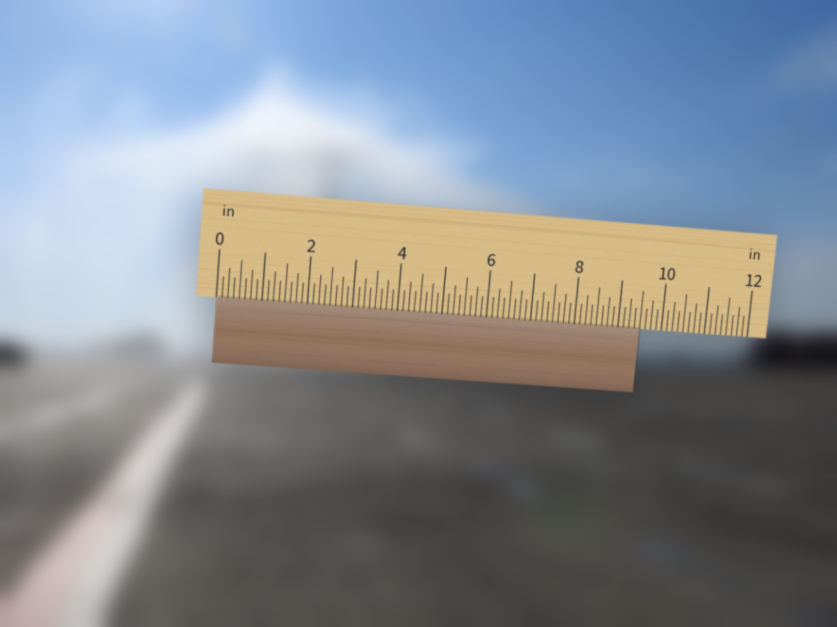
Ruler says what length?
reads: 9.5 in
